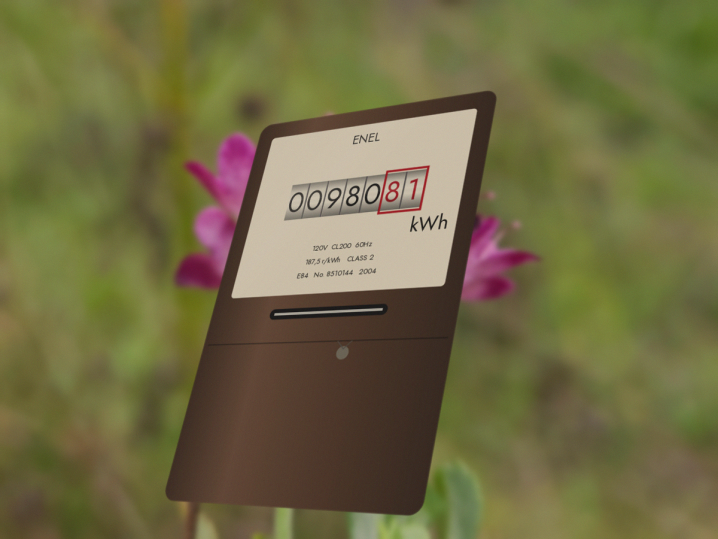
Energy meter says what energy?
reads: 980.81 kWh
